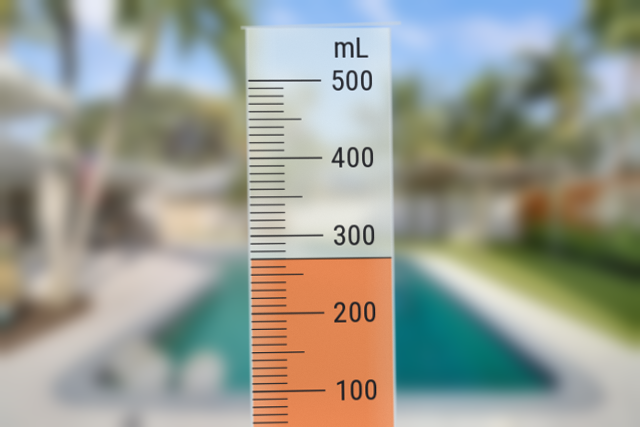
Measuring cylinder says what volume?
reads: 270 mL
